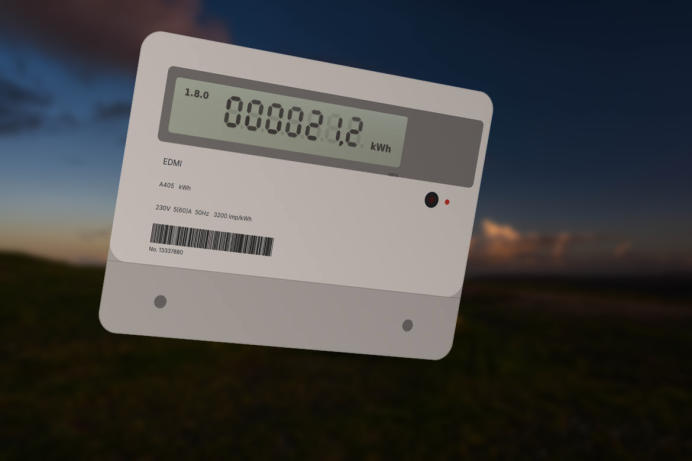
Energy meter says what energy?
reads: 21.2 kWh
